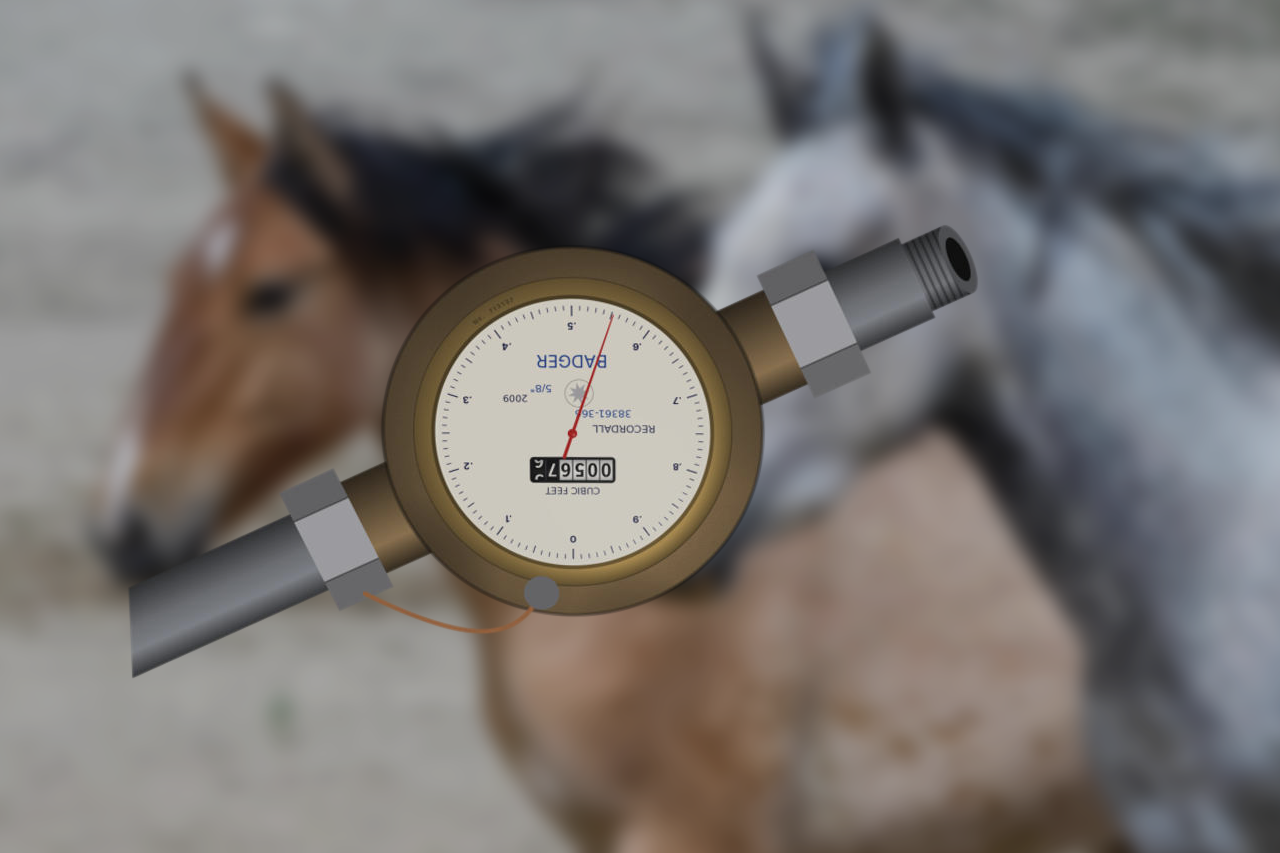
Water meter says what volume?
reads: 5675.55 ft³
